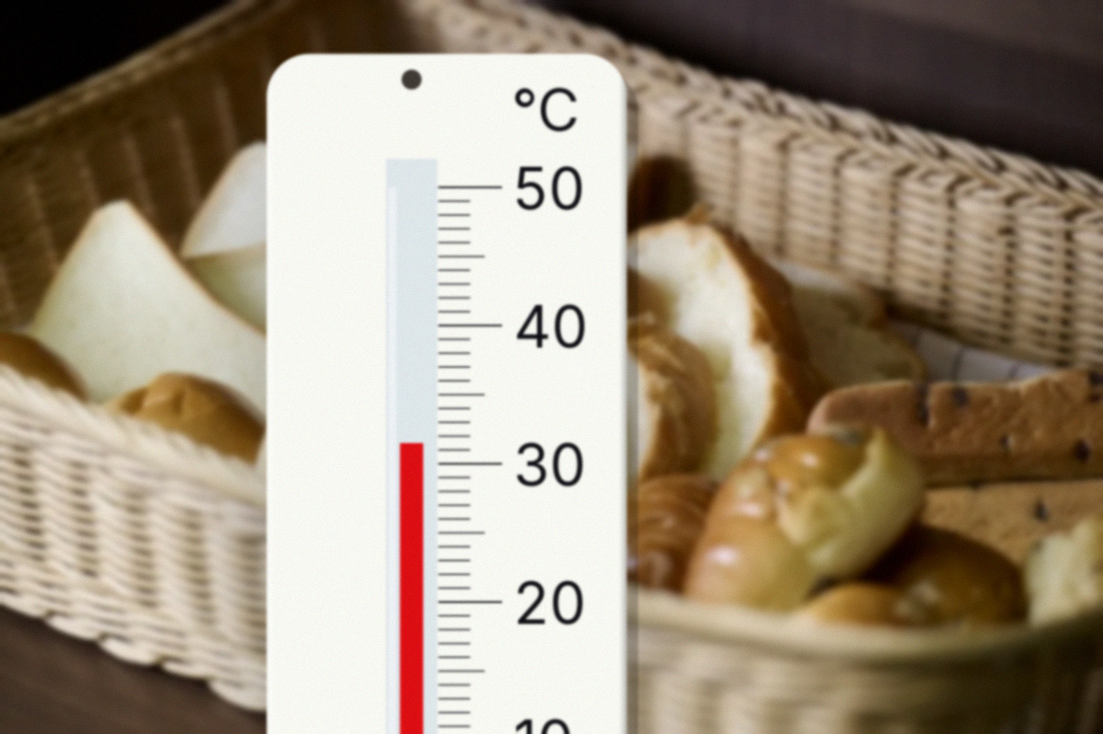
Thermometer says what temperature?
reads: 31.5 °C
